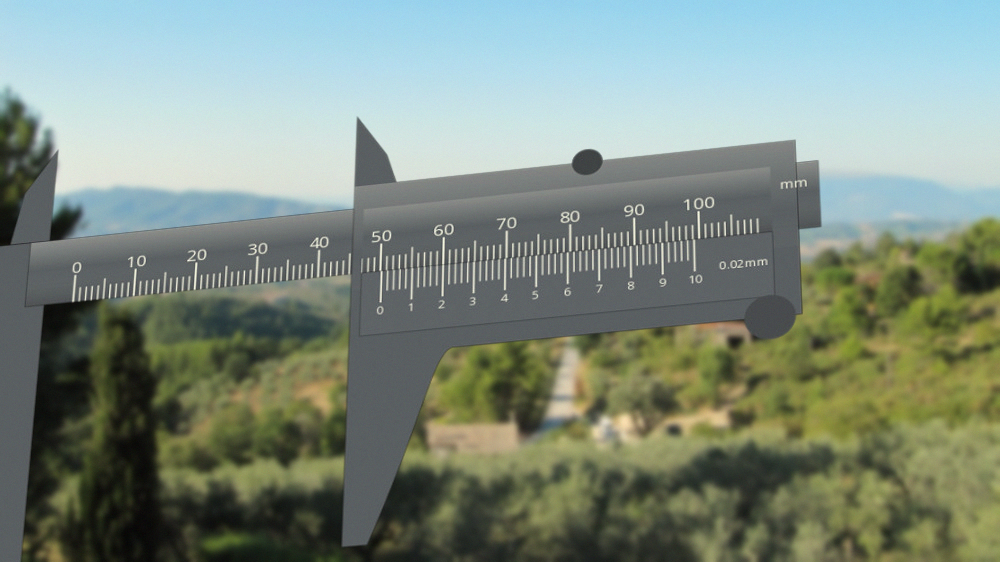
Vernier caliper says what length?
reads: 50.2 mm
